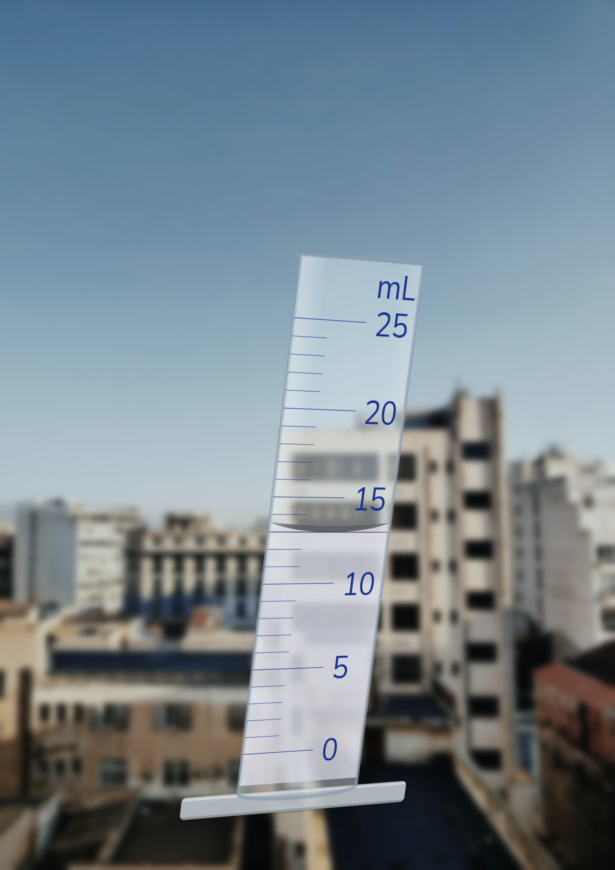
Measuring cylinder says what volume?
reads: 13 mL
